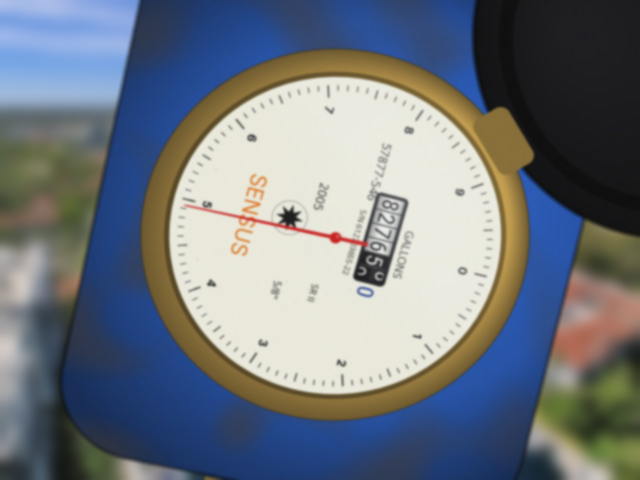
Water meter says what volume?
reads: 8276584.9 gal
